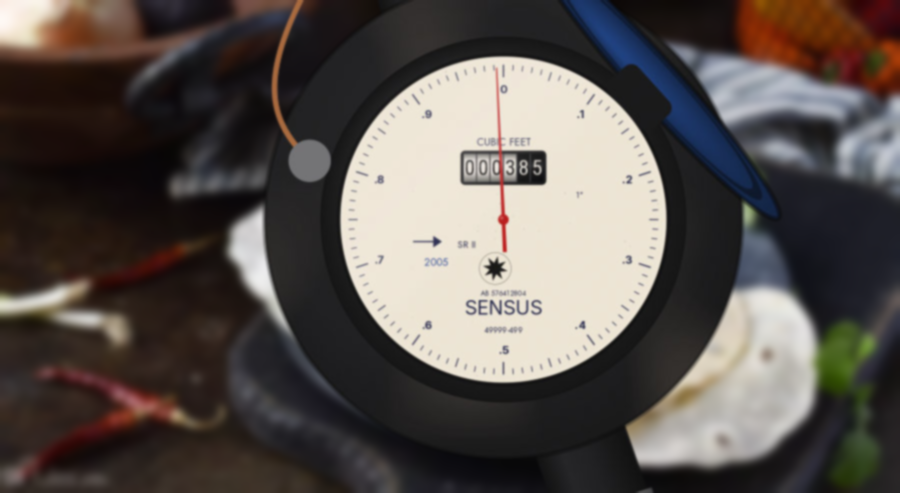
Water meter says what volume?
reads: 384.99 ft³
